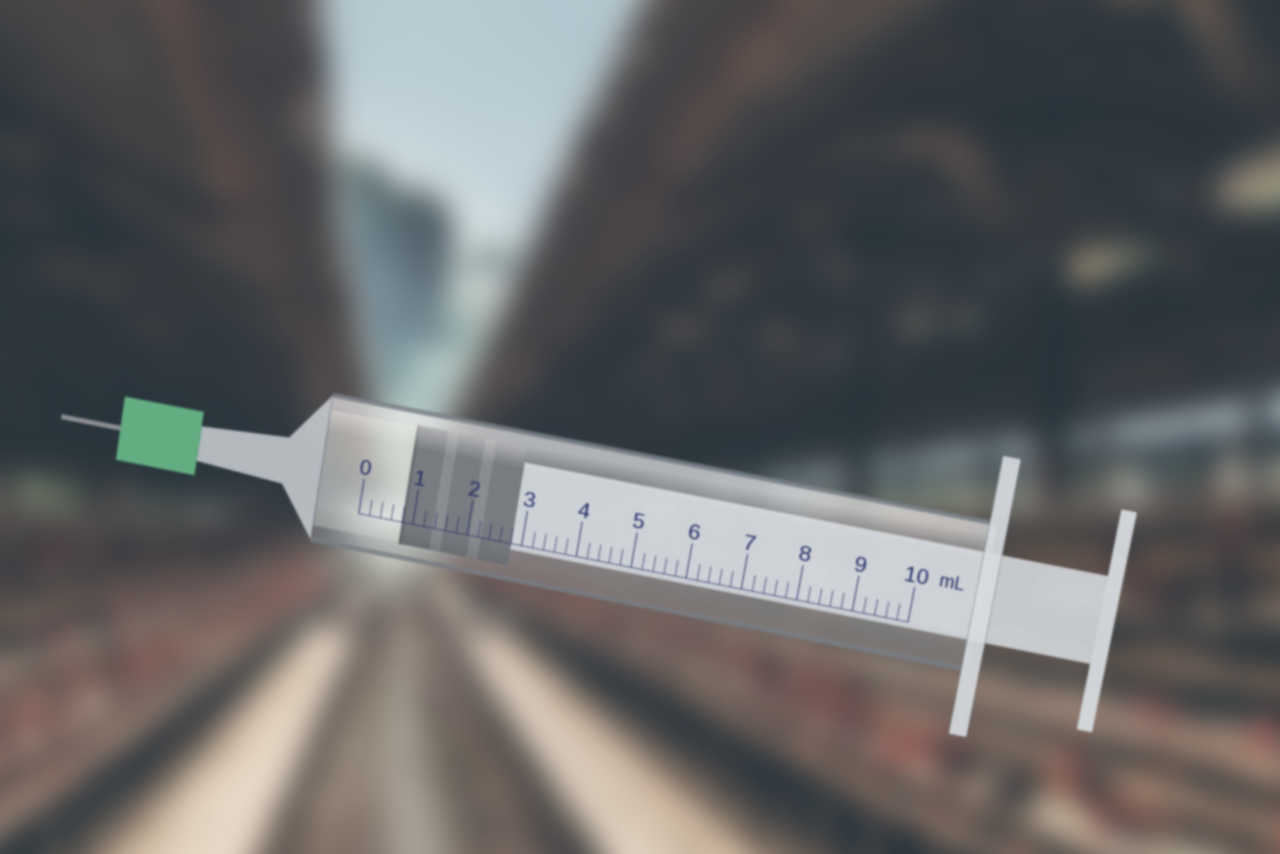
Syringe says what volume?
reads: 0.8 mL
